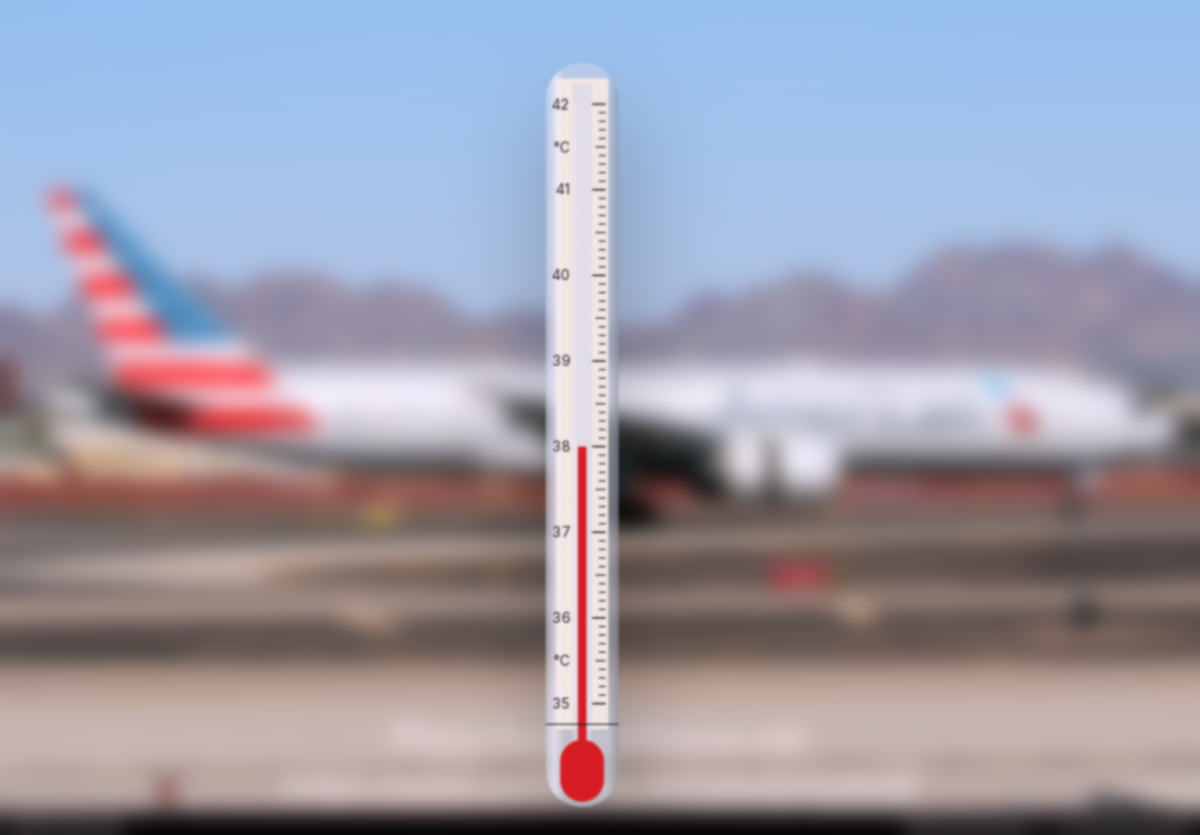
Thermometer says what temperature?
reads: 38 °C
